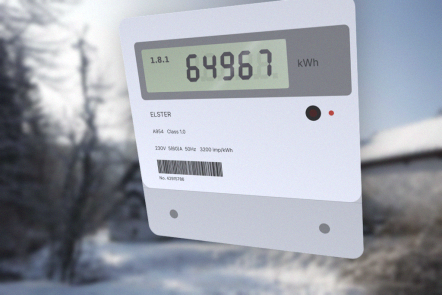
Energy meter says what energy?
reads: 64967 kWh
